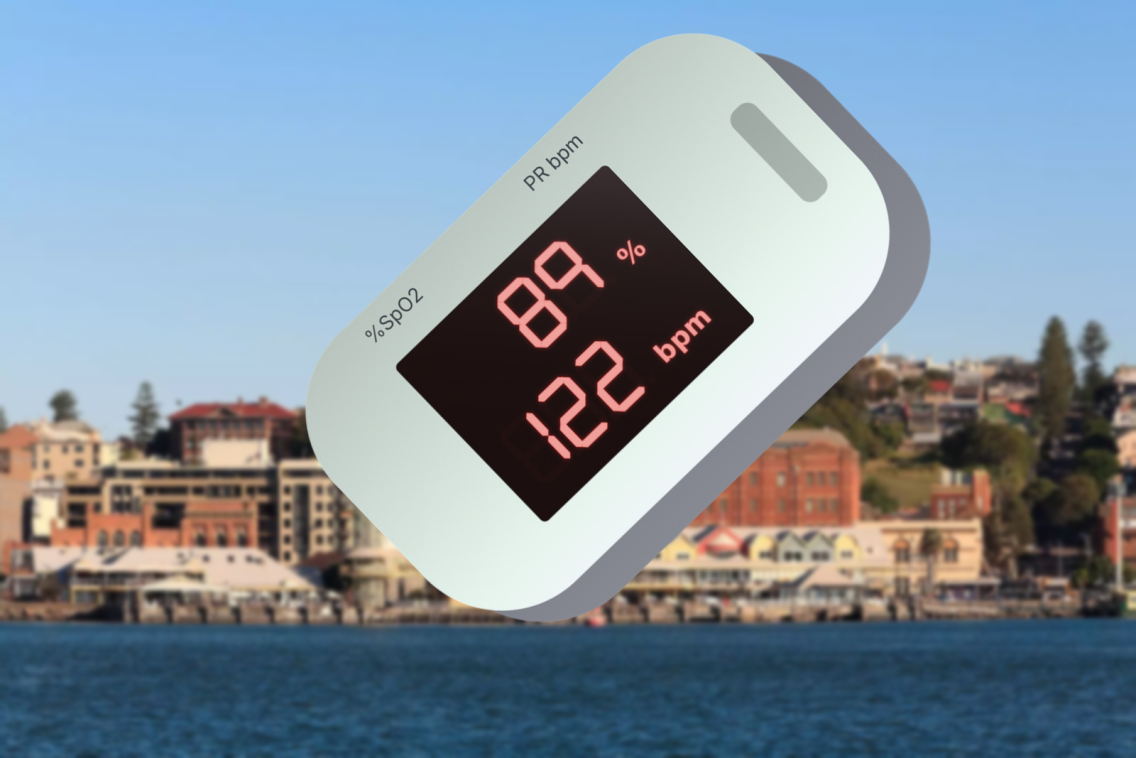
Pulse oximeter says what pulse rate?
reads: 122 bpm
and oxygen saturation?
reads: 89 %
